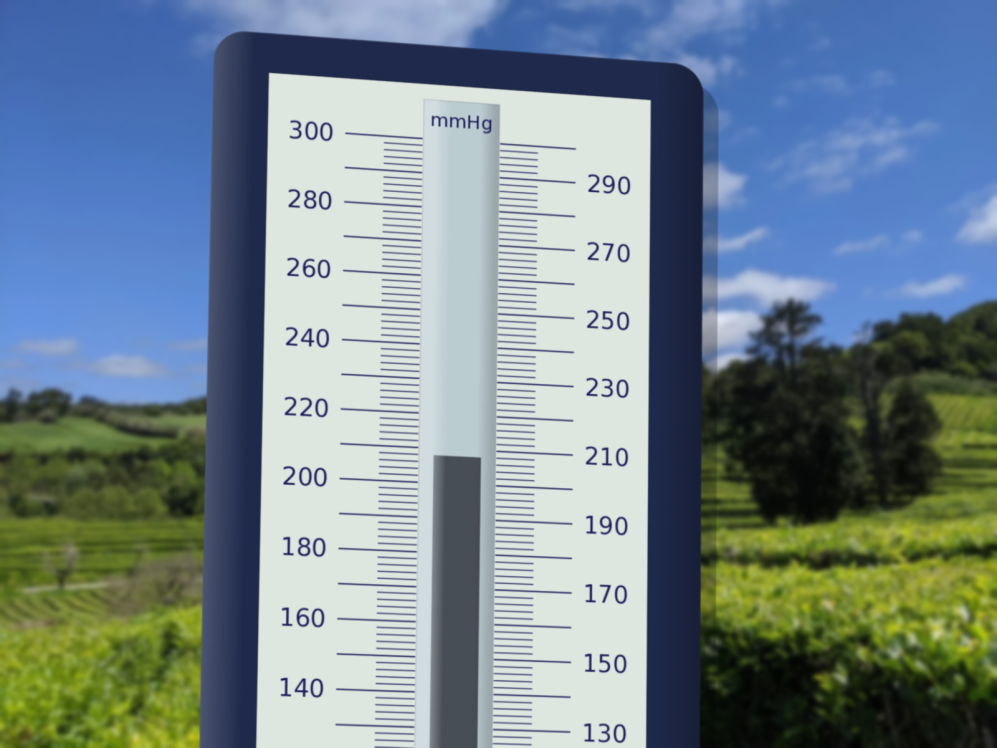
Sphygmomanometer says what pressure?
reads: 208 mmHg
